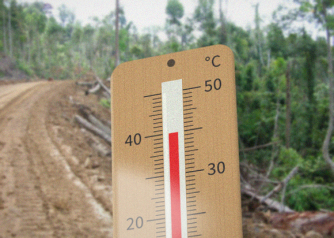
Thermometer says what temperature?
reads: 40 °C
